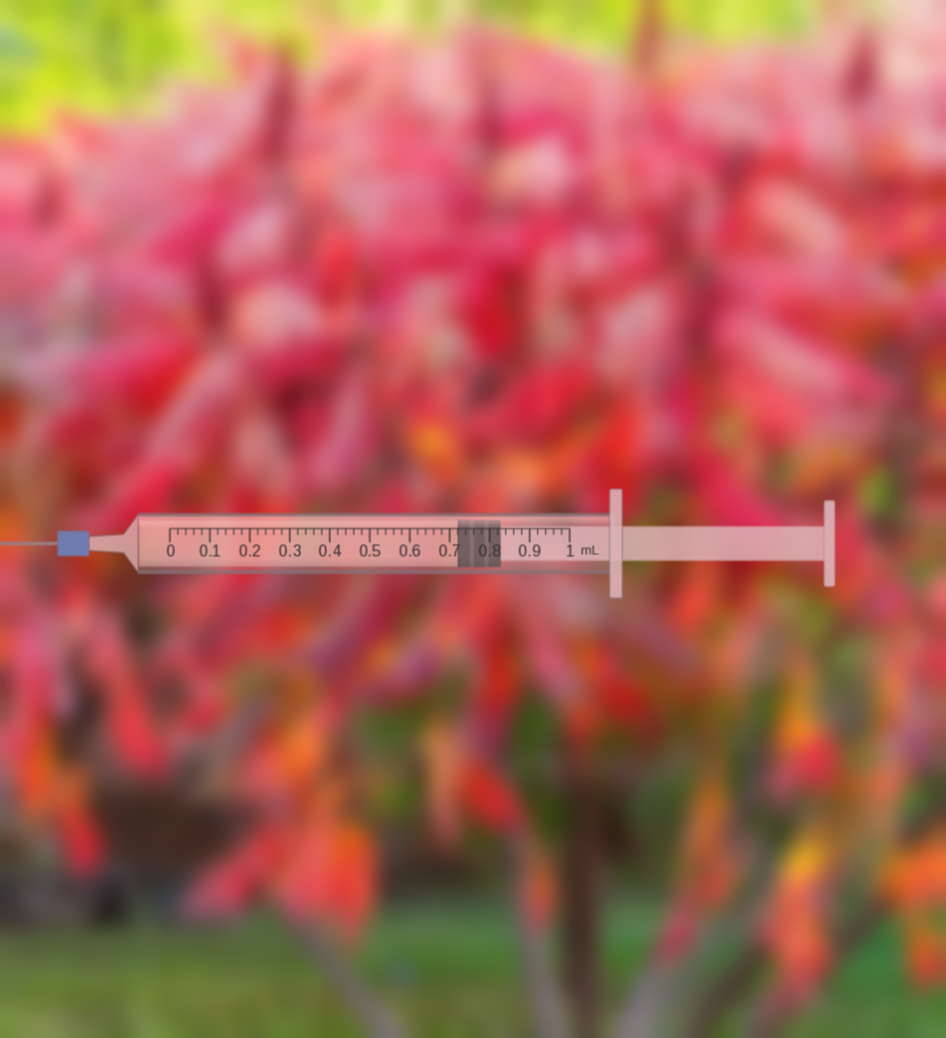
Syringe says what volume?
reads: 0.72 mL
